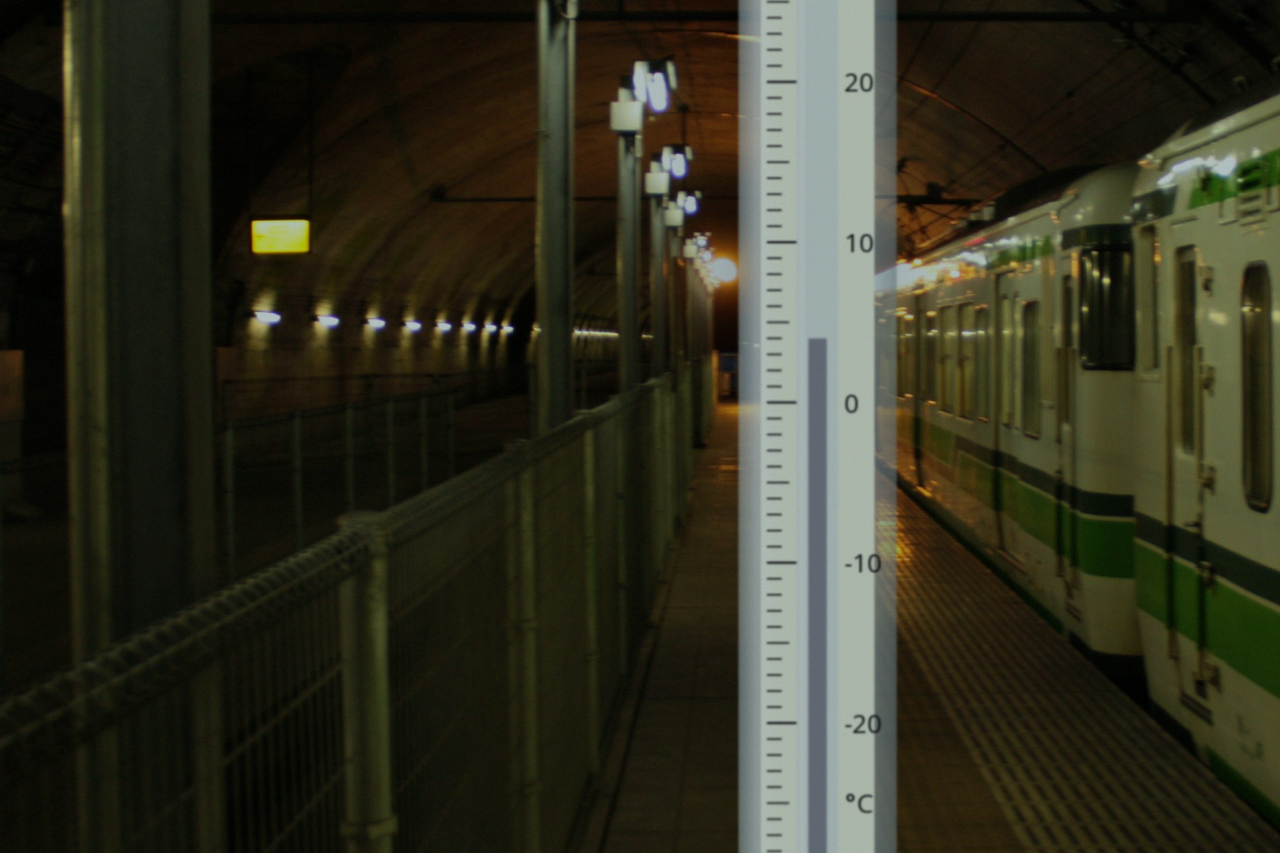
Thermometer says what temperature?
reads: 4 °C
